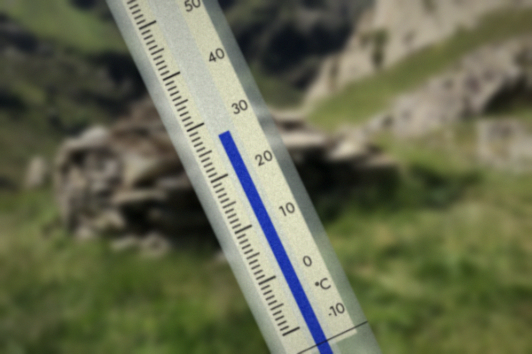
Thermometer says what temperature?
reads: 27 °C
